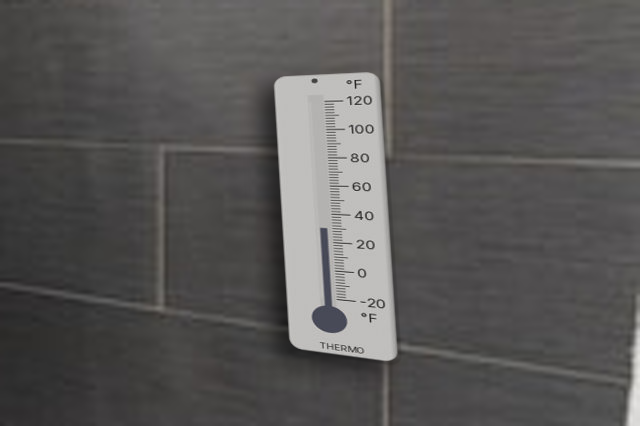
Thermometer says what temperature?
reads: 30 °F
